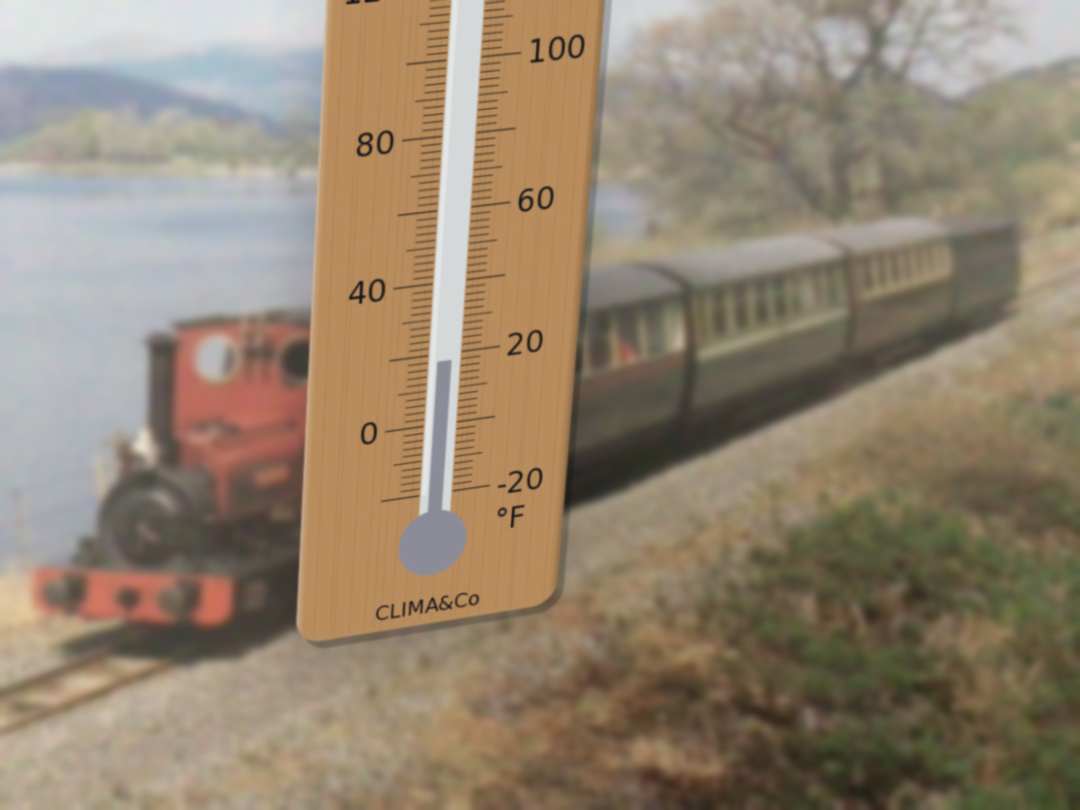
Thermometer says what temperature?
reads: 18 °F
